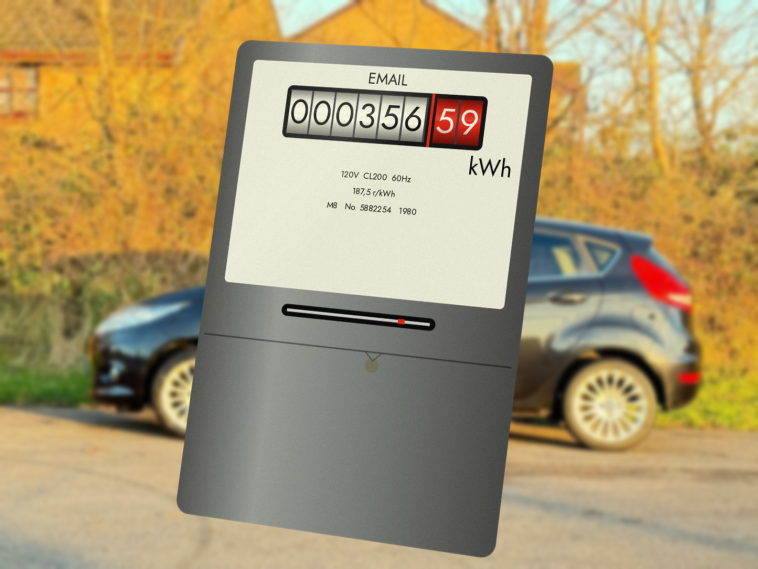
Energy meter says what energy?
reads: 356.59 kWh
